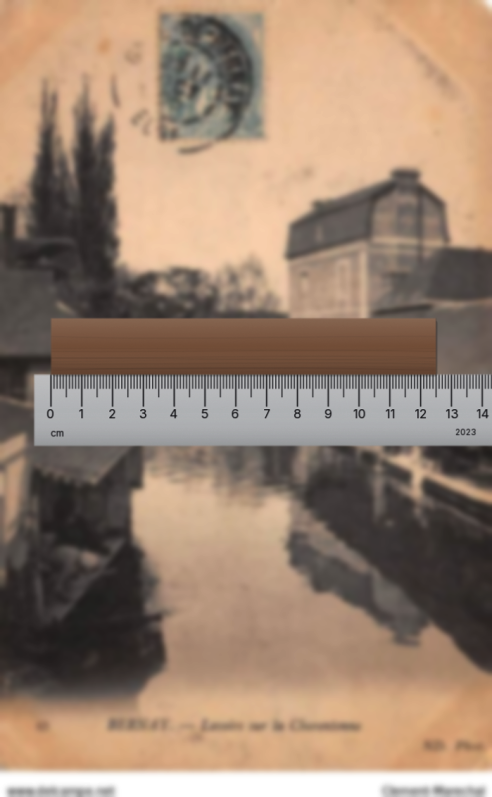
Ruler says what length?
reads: 12.5 cm
